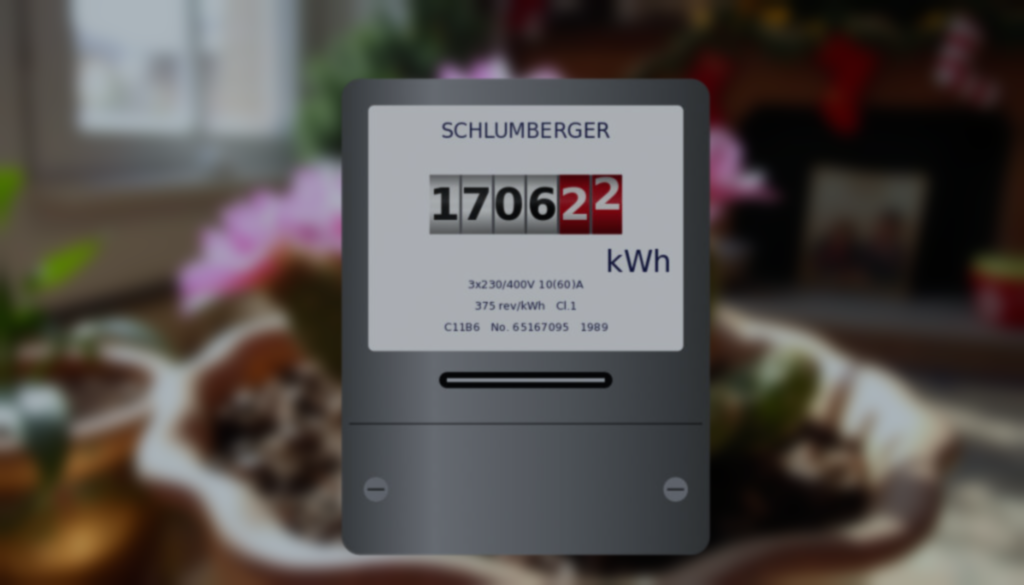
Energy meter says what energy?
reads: 1706.22 kWh
